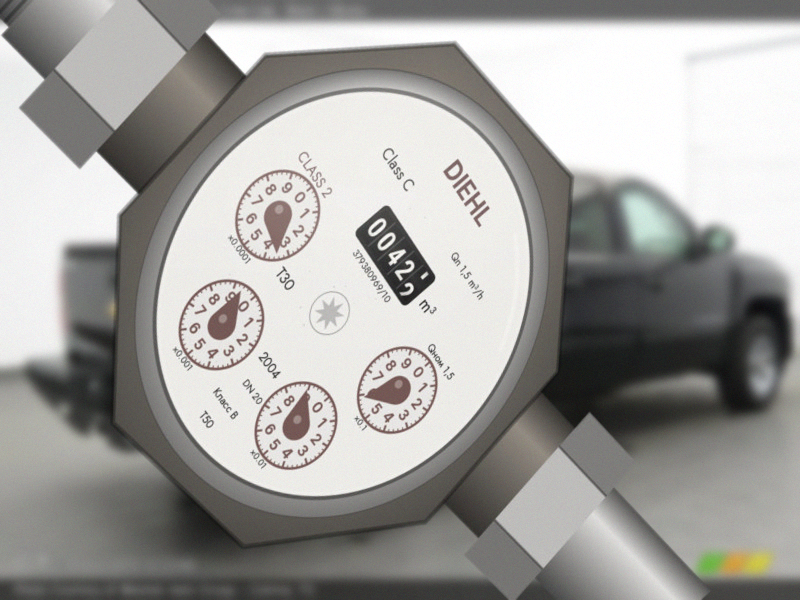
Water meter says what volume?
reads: 421.5893 m³
